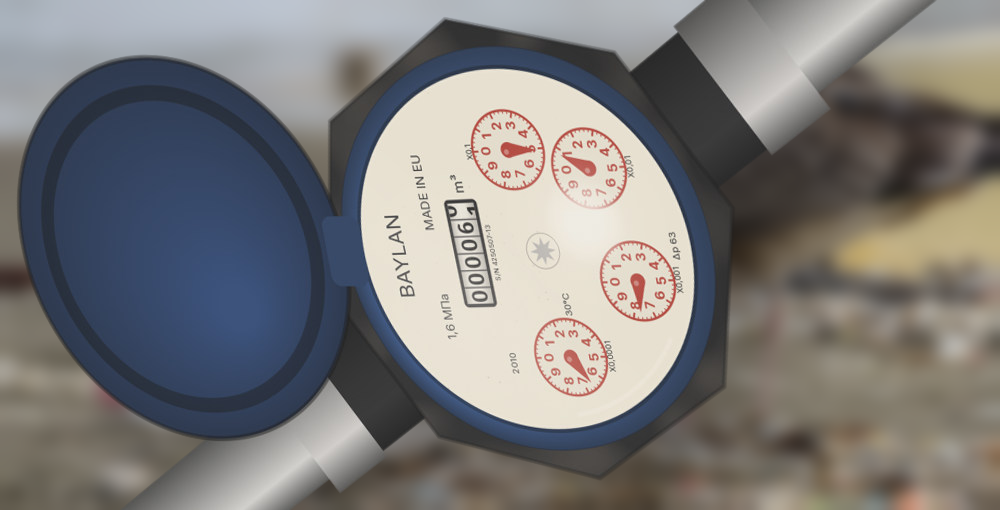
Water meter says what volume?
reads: 60.5076 m³
